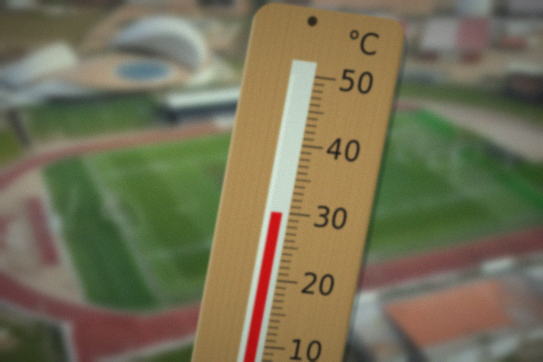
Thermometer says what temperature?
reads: 30 °C
